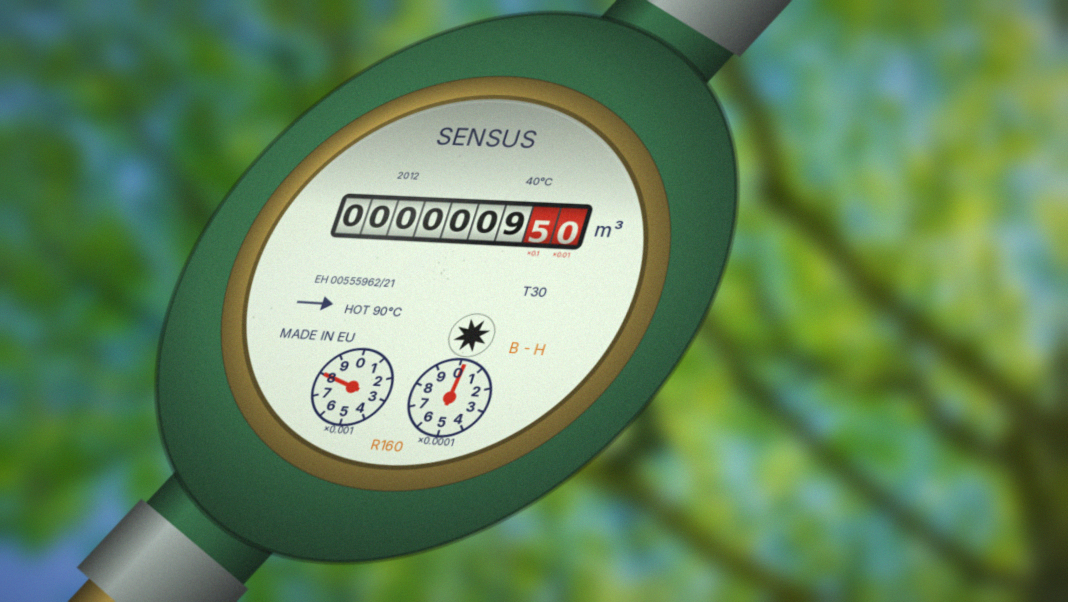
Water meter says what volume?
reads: 9.4980 m³
